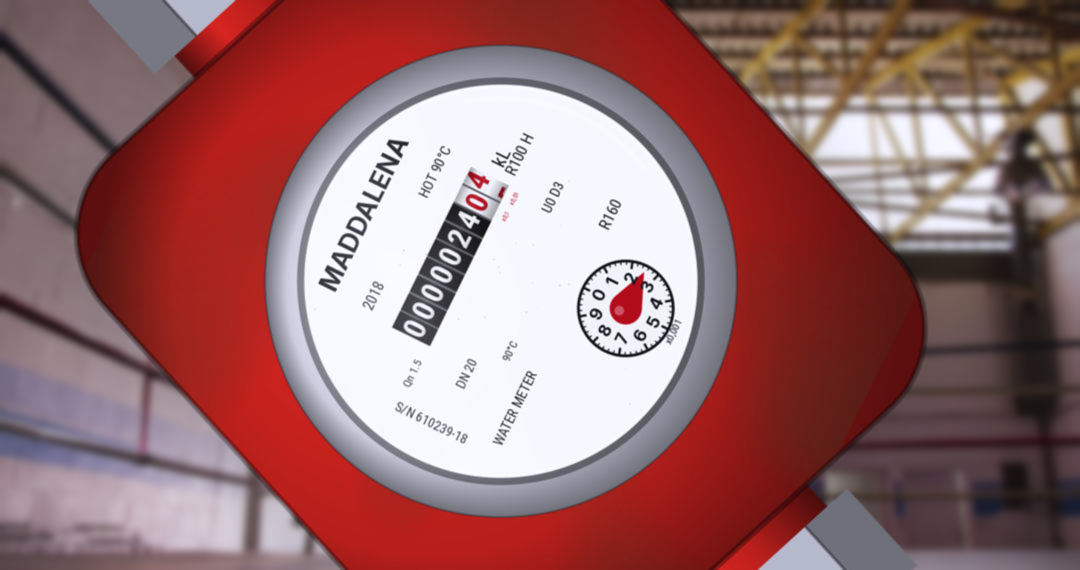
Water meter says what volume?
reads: 24.042 kL
